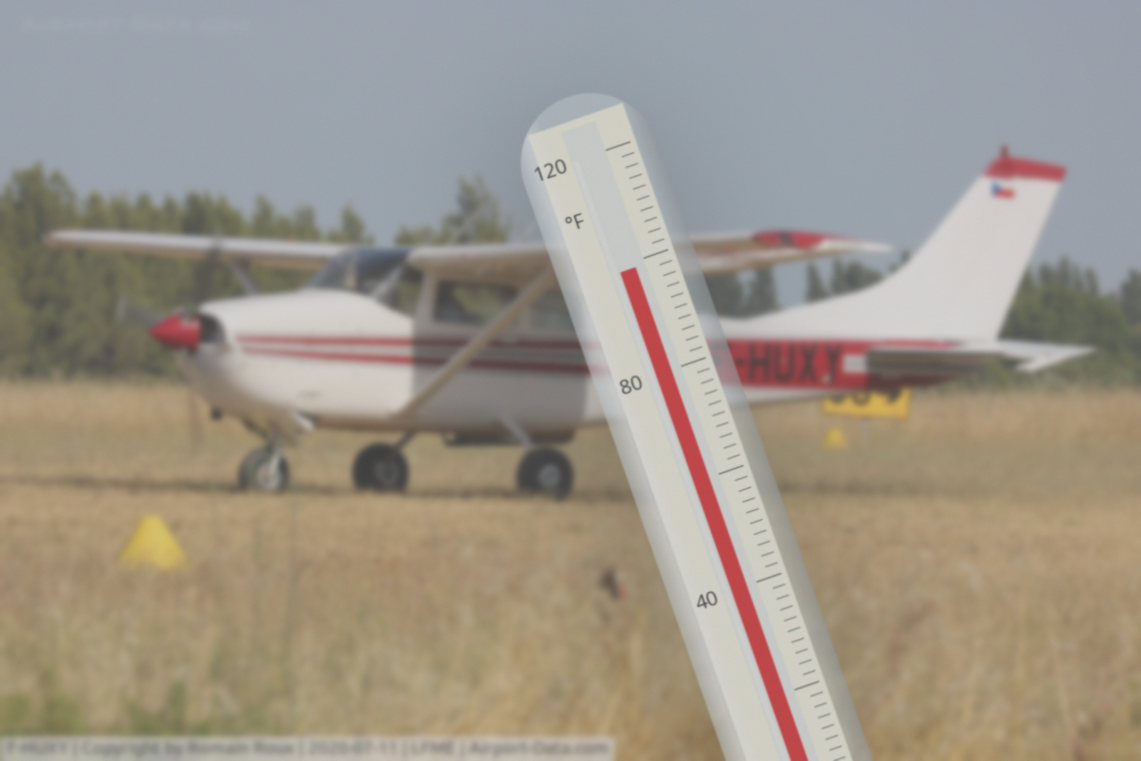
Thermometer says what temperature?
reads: 99 °F
